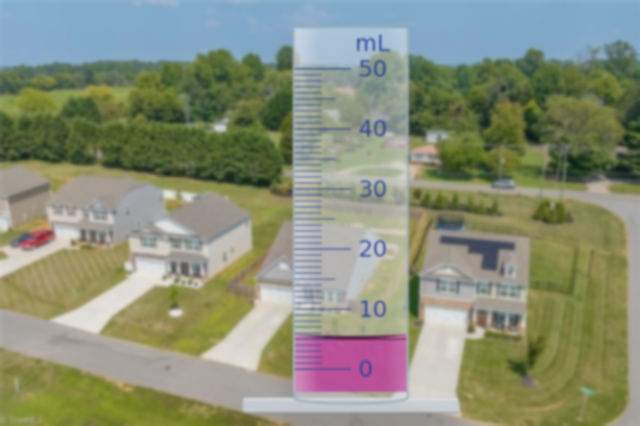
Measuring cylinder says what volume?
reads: 5 mL
